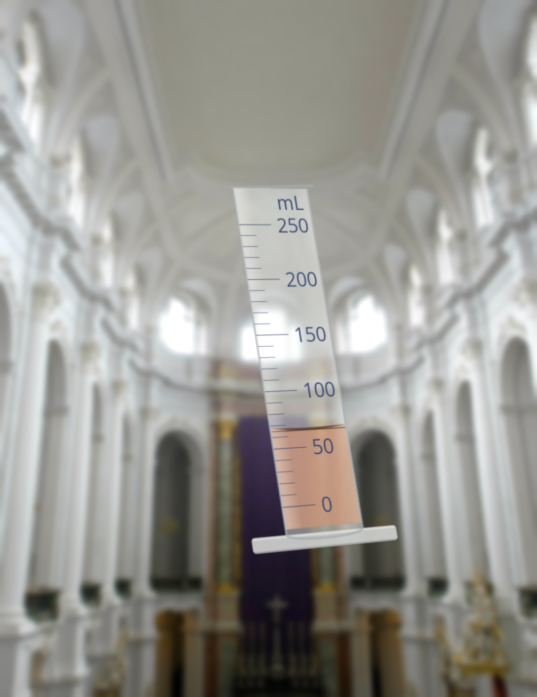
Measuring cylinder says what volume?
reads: 65 mL
